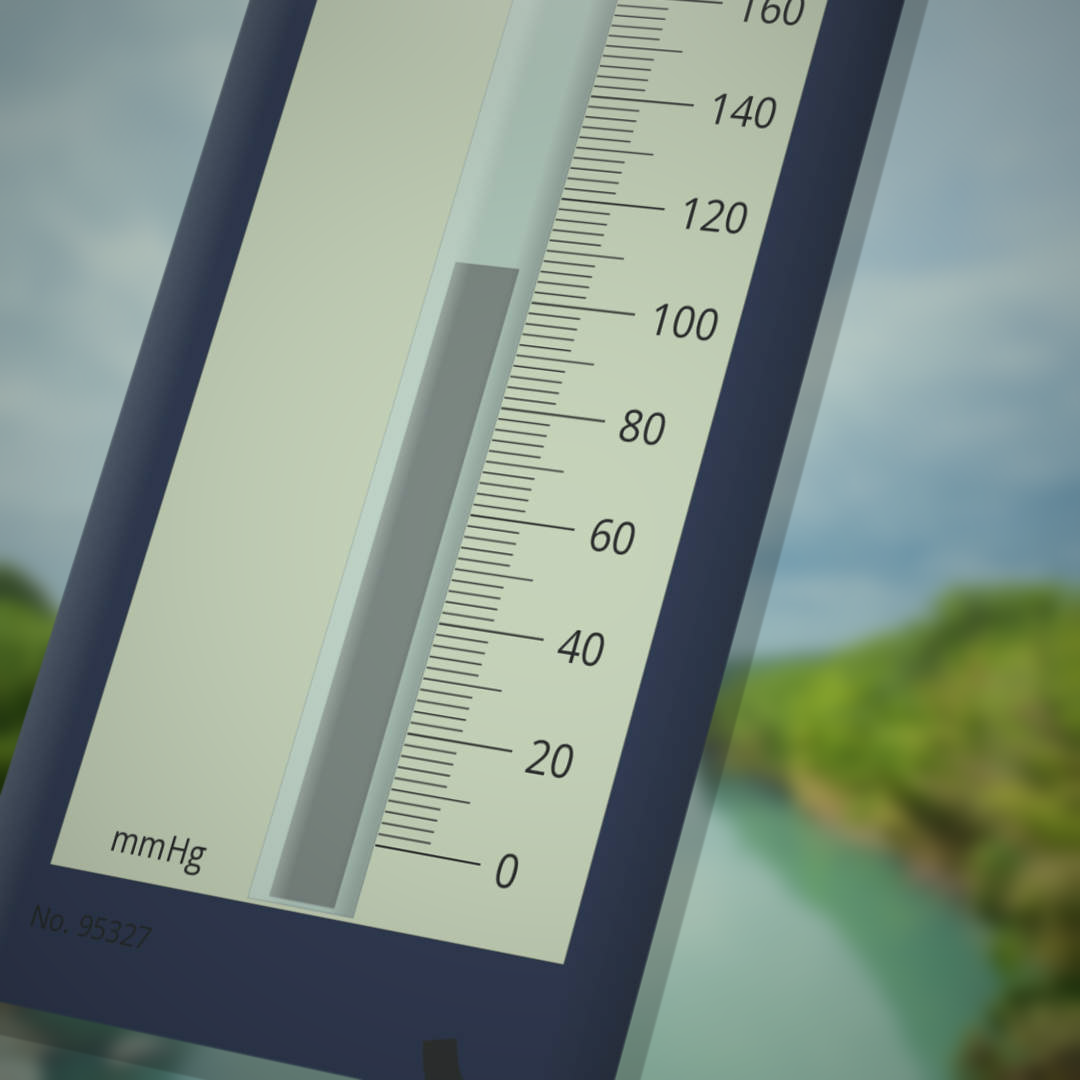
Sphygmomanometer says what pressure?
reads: 106 mmHg
